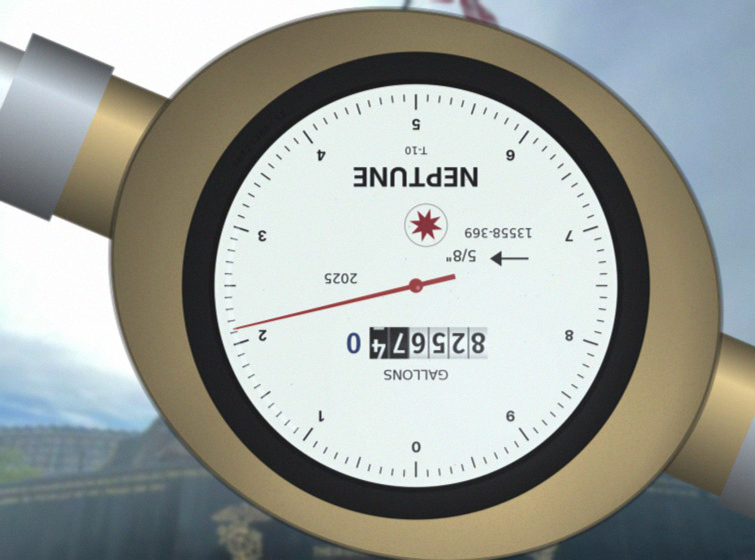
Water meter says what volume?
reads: 8256742.1 gal
